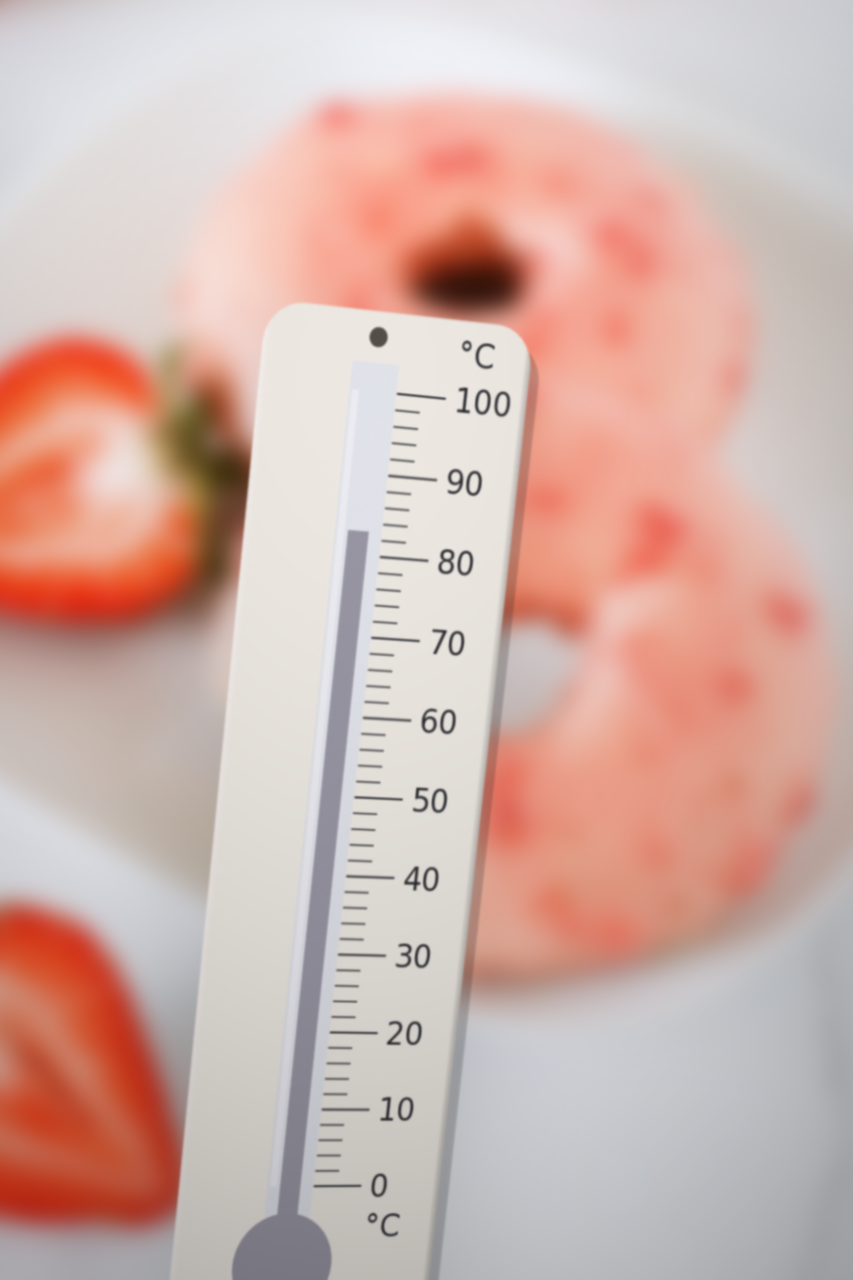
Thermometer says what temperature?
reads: 83 °C
